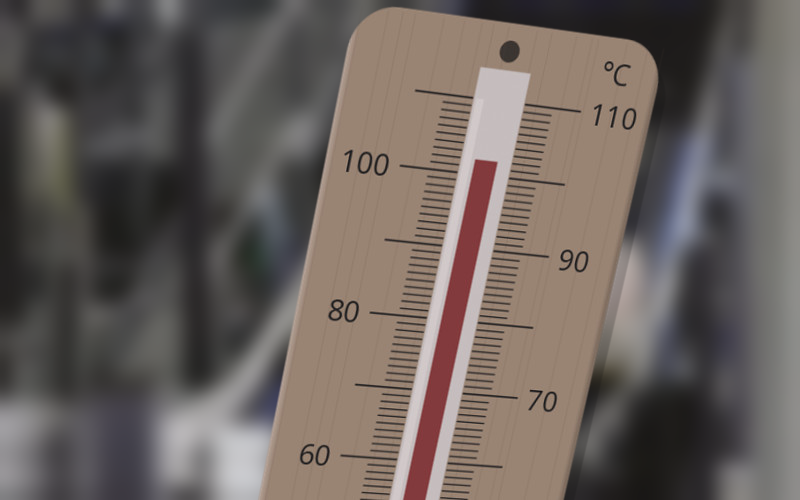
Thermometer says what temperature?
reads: 102 °C
